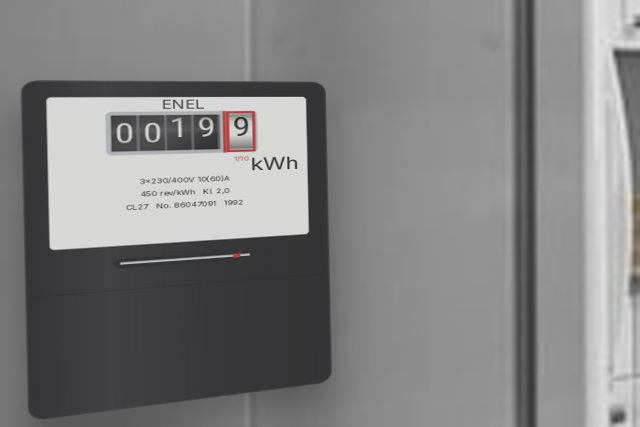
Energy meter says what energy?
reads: 19.9 kWh
